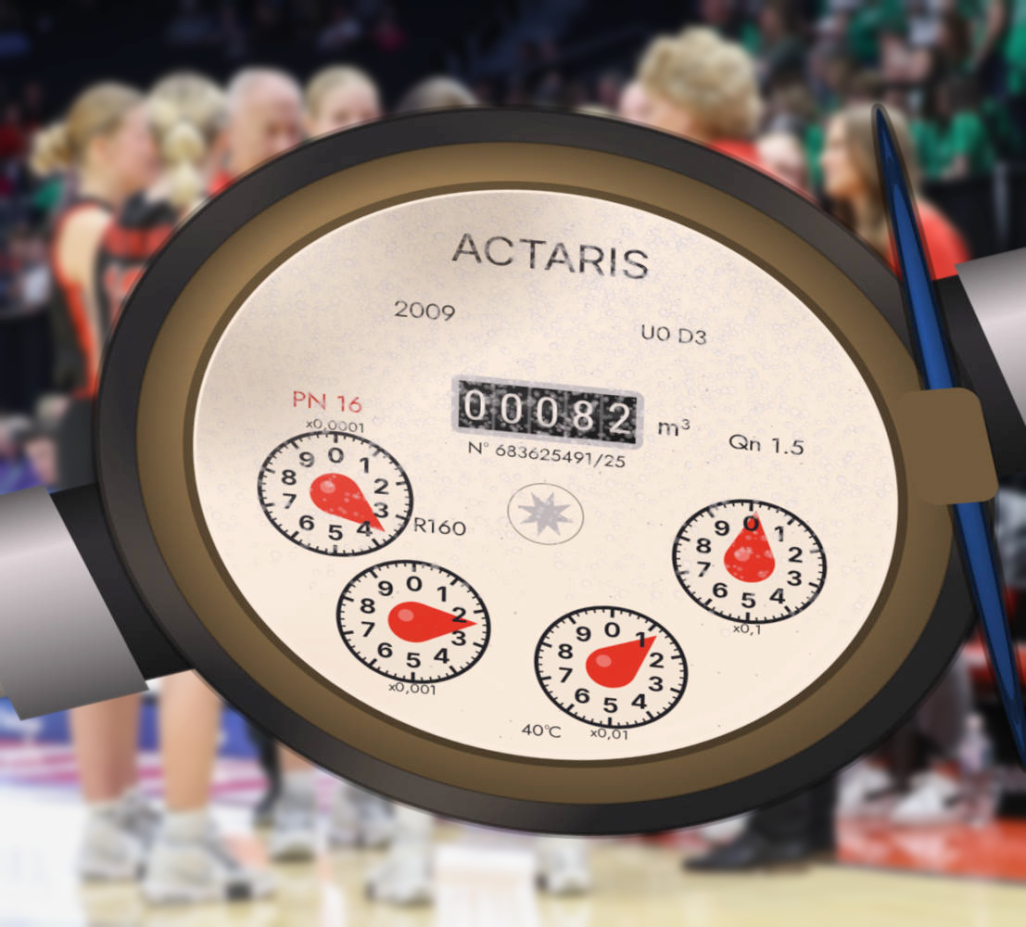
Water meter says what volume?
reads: 82.0123 m³
